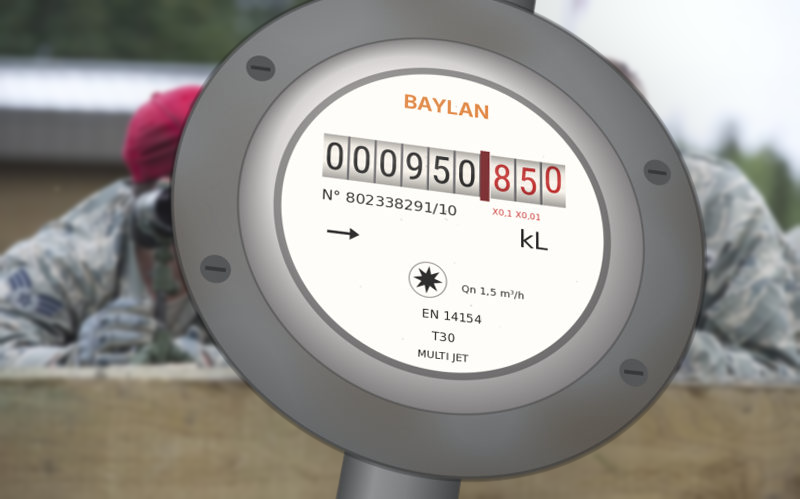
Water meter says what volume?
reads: 950.850 kL
